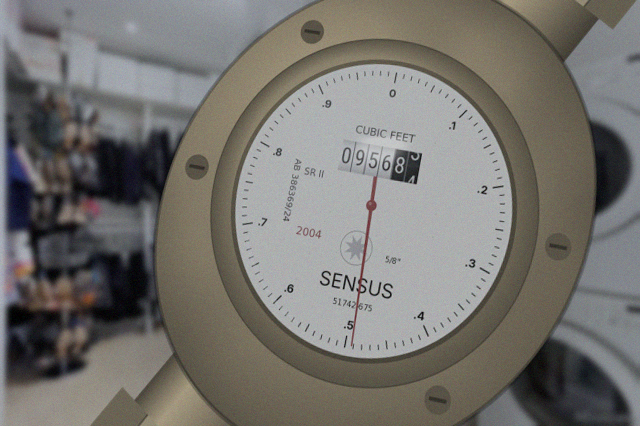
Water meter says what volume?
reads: 95683.49 ft³
